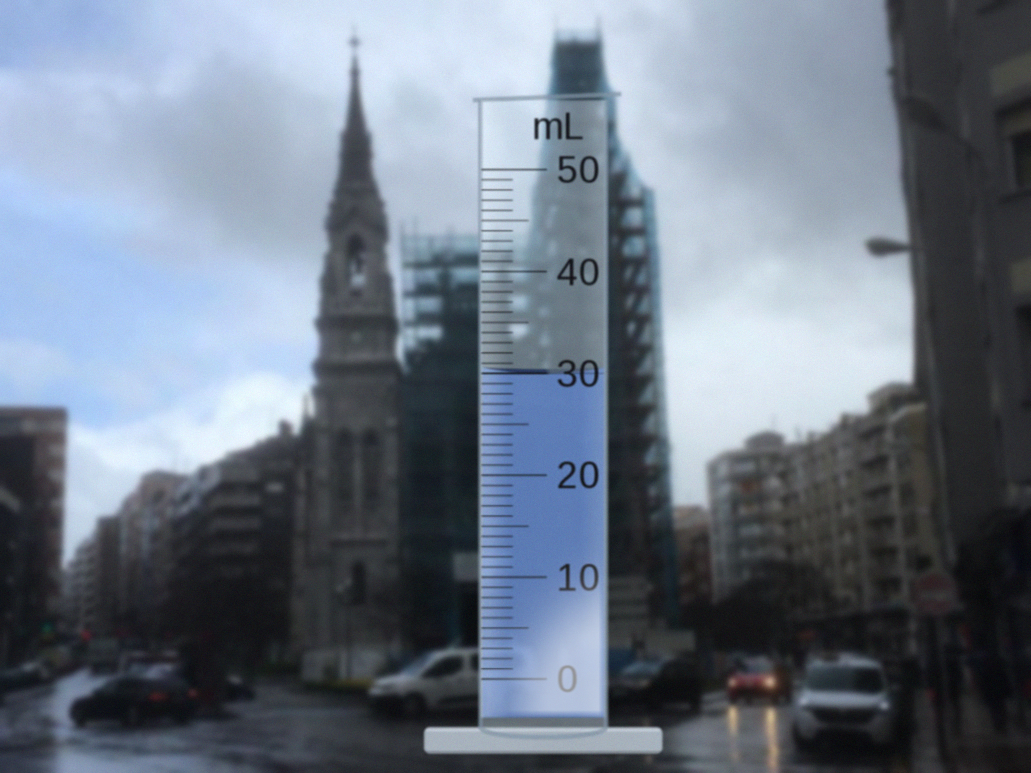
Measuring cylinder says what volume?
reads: 30 mL
